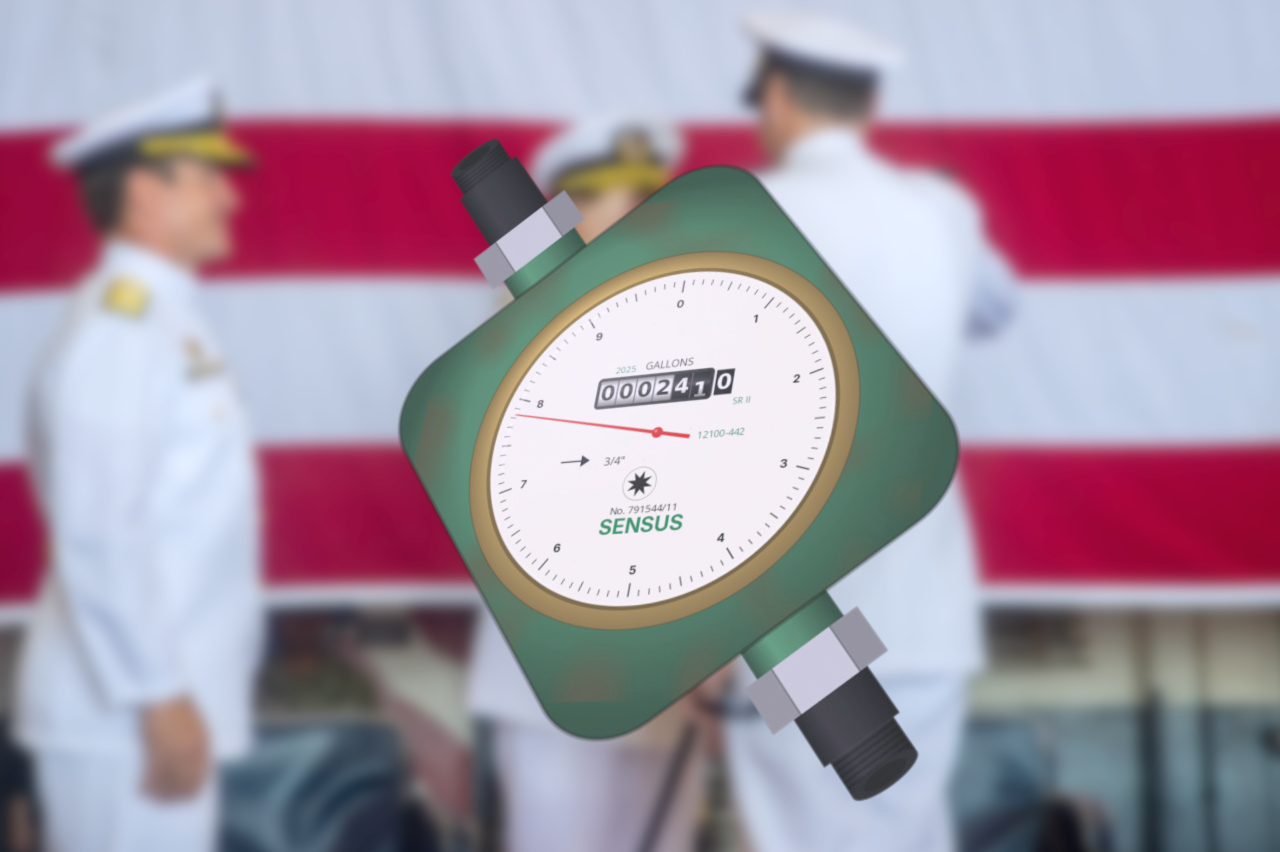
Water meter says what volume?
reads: 2407.8 gal
